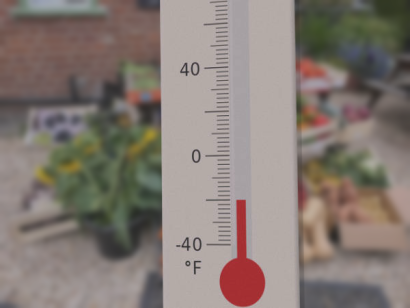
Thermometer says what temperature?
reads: -20 °F
